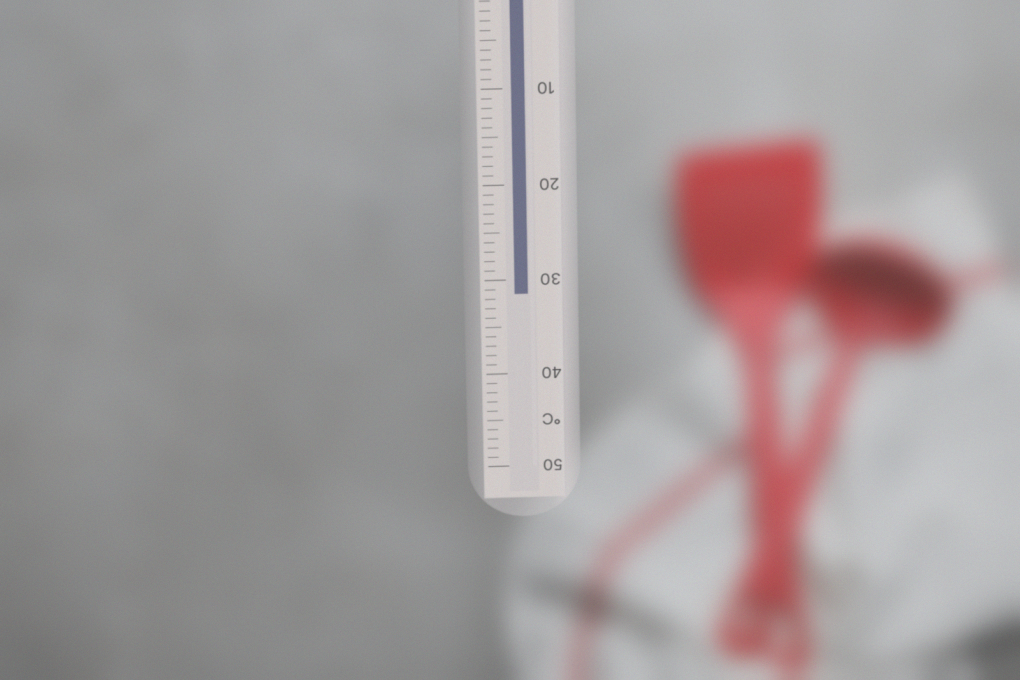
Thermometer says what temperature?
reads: 31.5 °C
